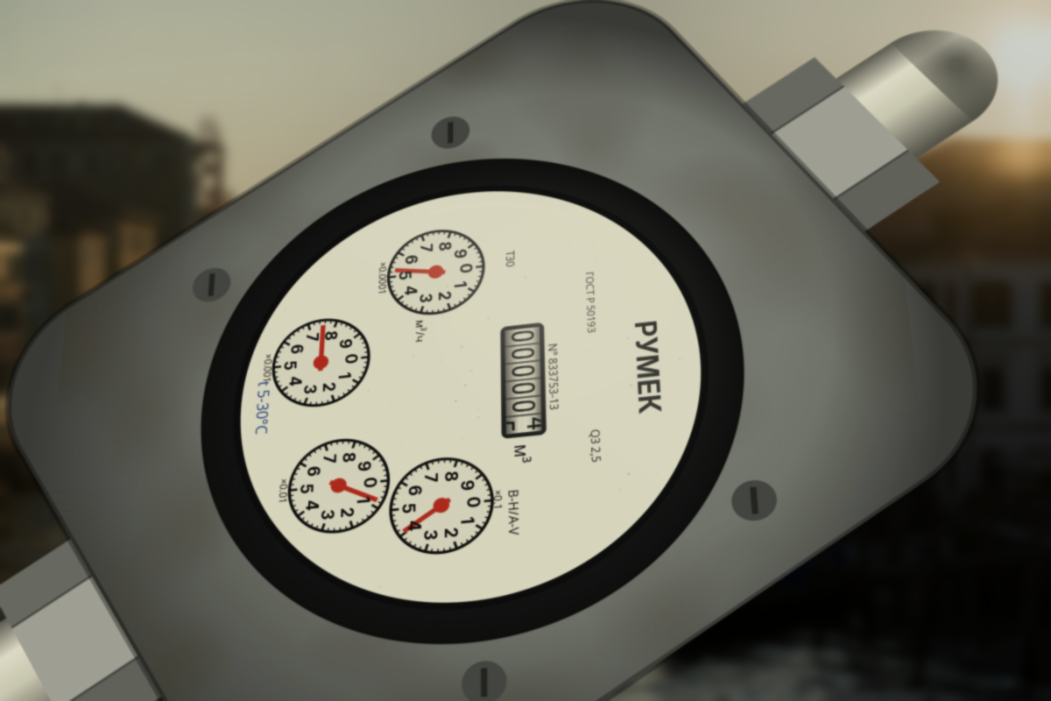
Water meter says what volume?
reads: 4.4075 m³
